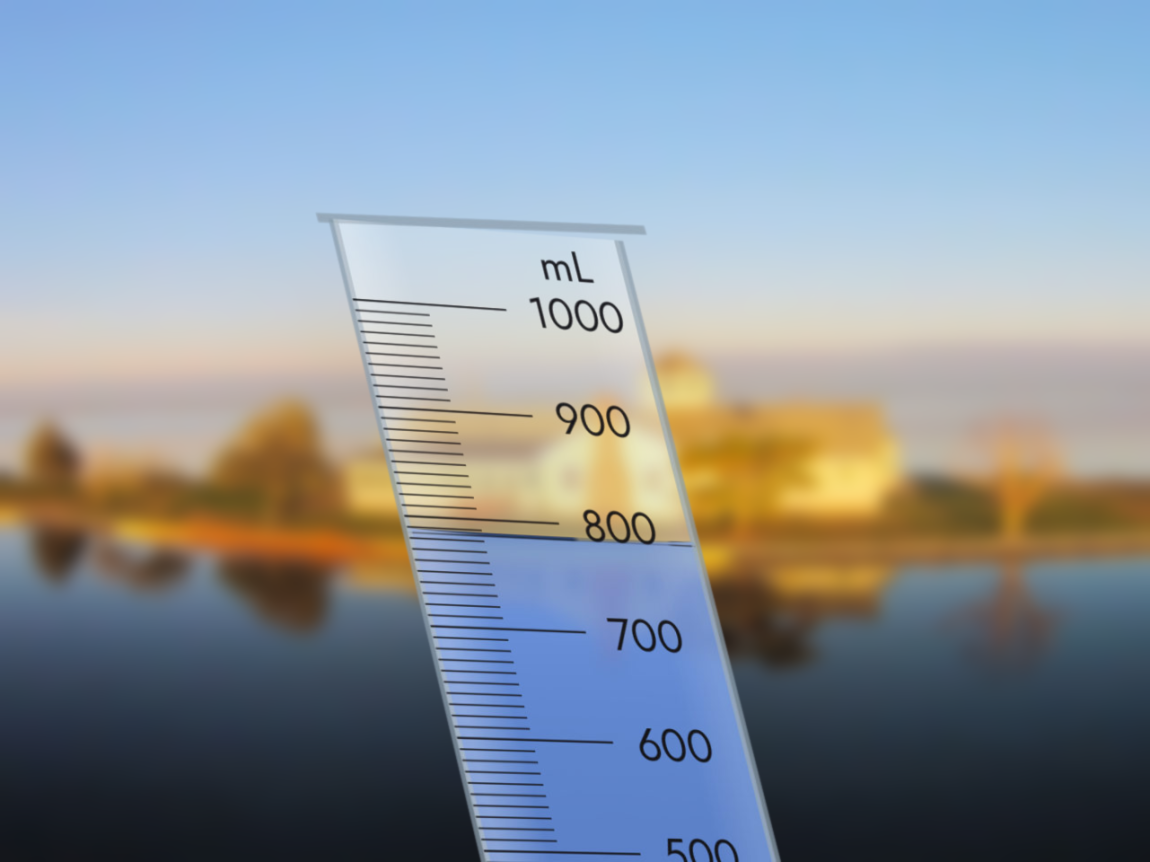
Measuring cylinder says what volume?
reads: 785 mL
